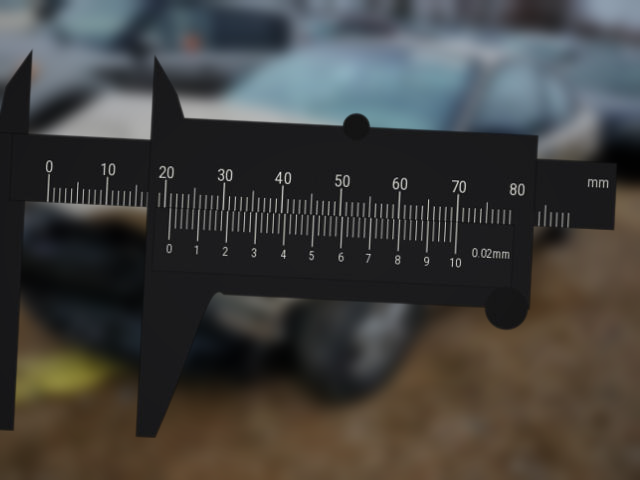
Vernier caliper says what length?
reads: 21.0 mm
